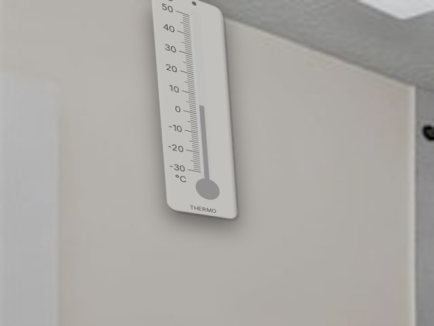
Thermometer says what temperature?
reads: 5 °C
